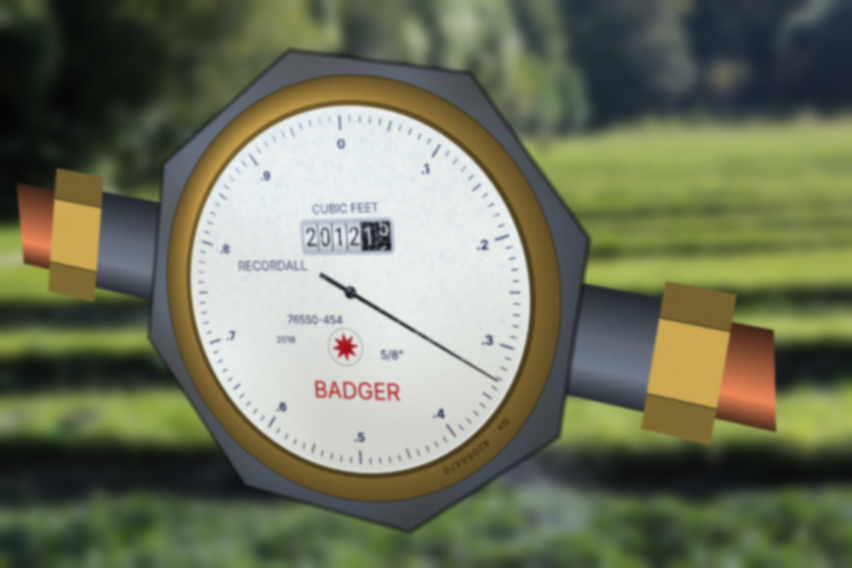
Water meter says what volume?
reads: 201215.33 ft³
